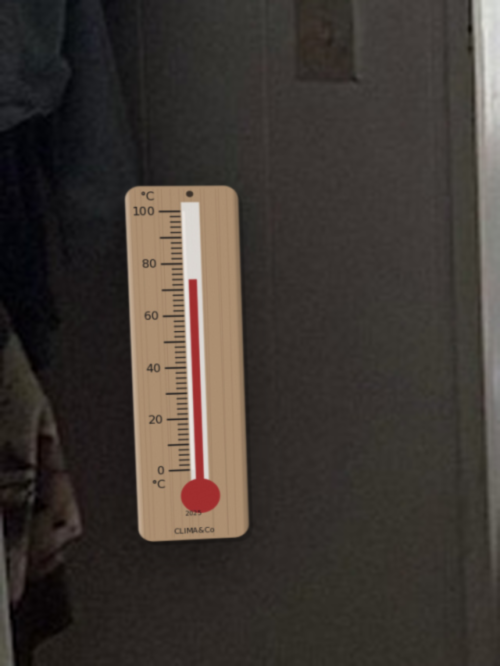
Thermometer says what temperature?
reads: 74 °C
